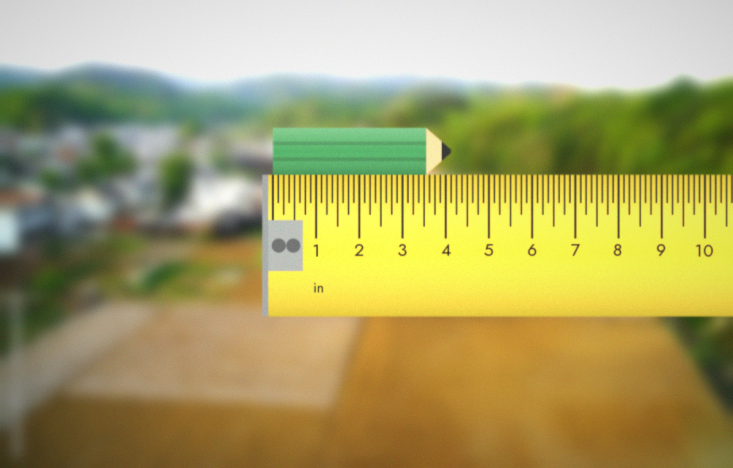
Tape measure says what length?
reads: 4.125 in
